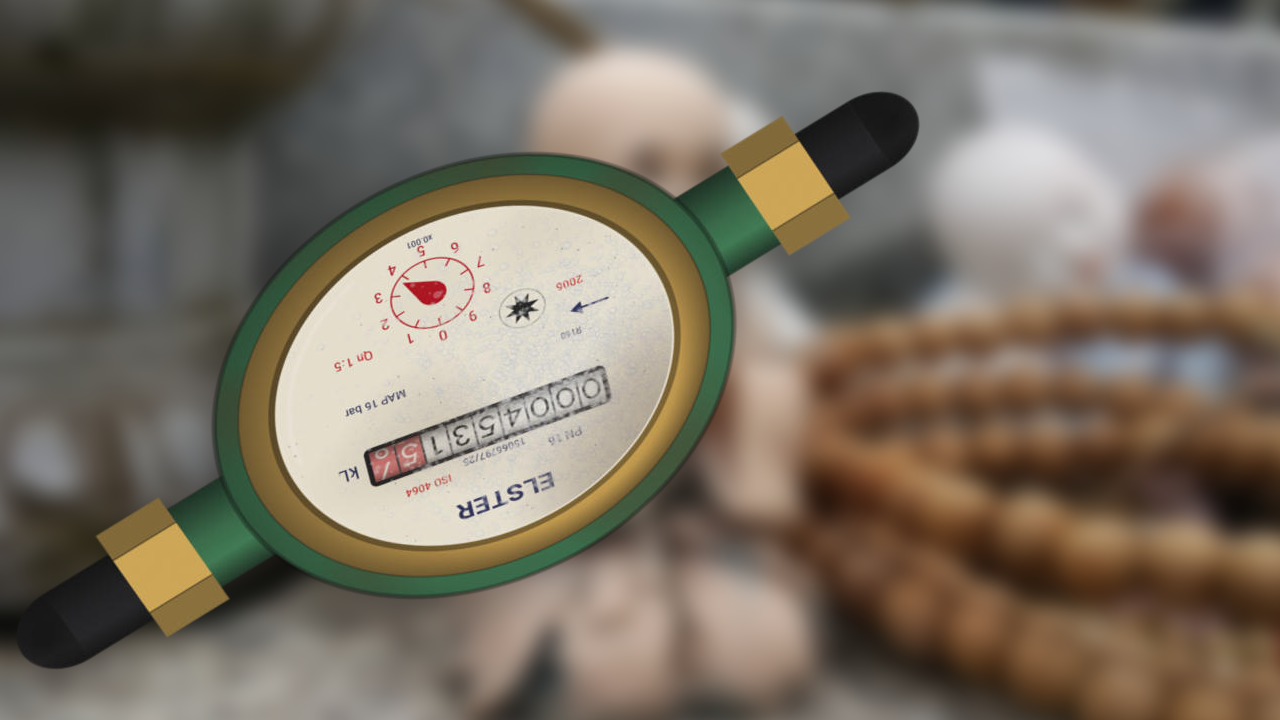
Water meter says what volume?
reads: 4531.573 kL
